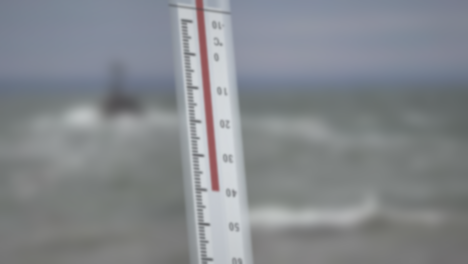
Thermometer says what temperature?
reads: 40 °C
